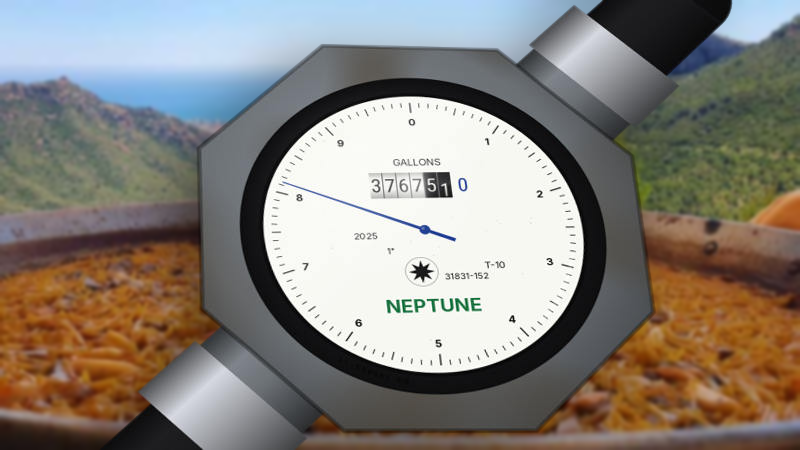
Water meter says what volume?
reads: 3767508.1 gal
